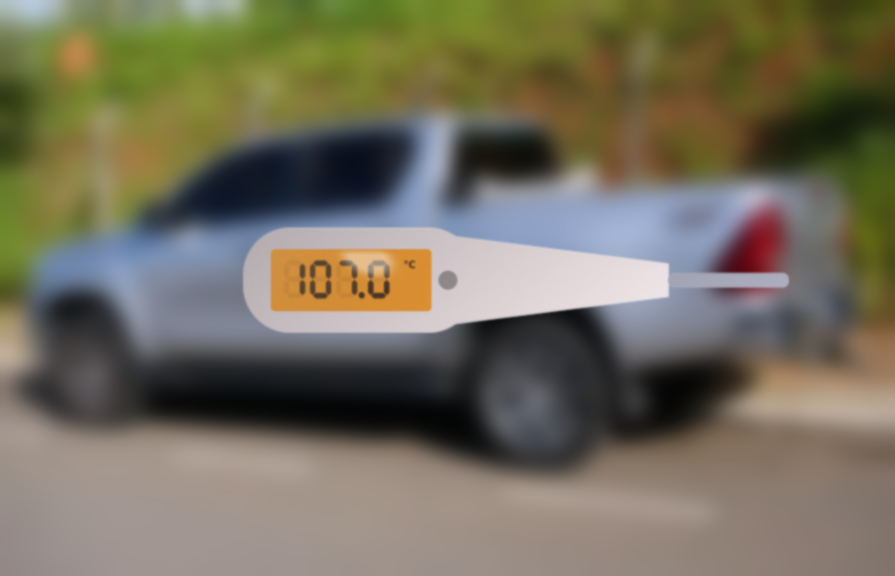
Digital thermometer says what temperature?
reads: 107.0 °C
